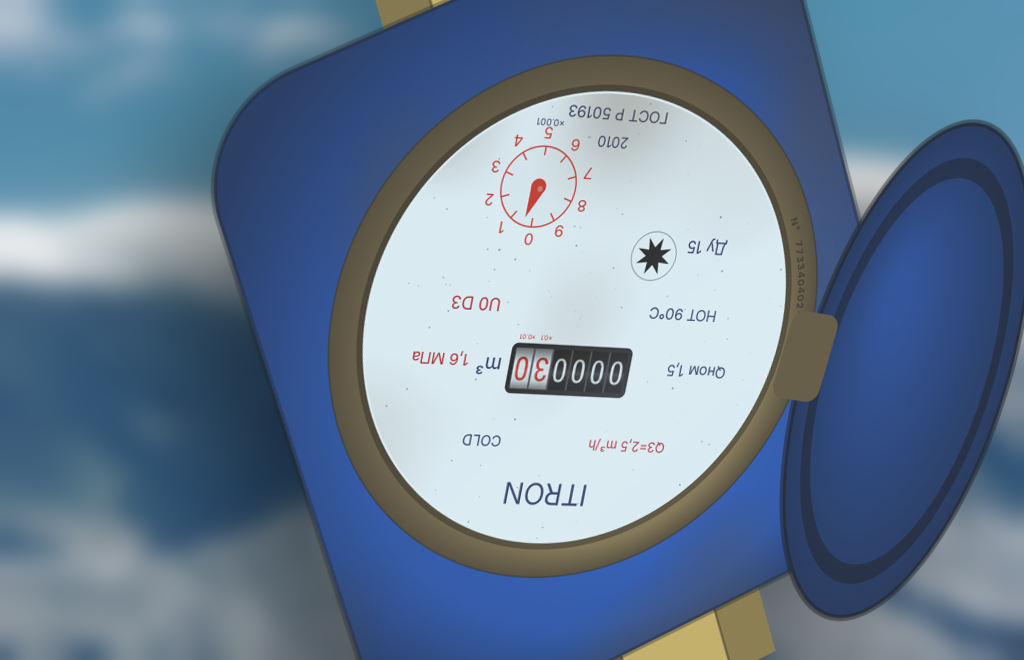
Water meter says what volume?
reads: 0.300 m³
